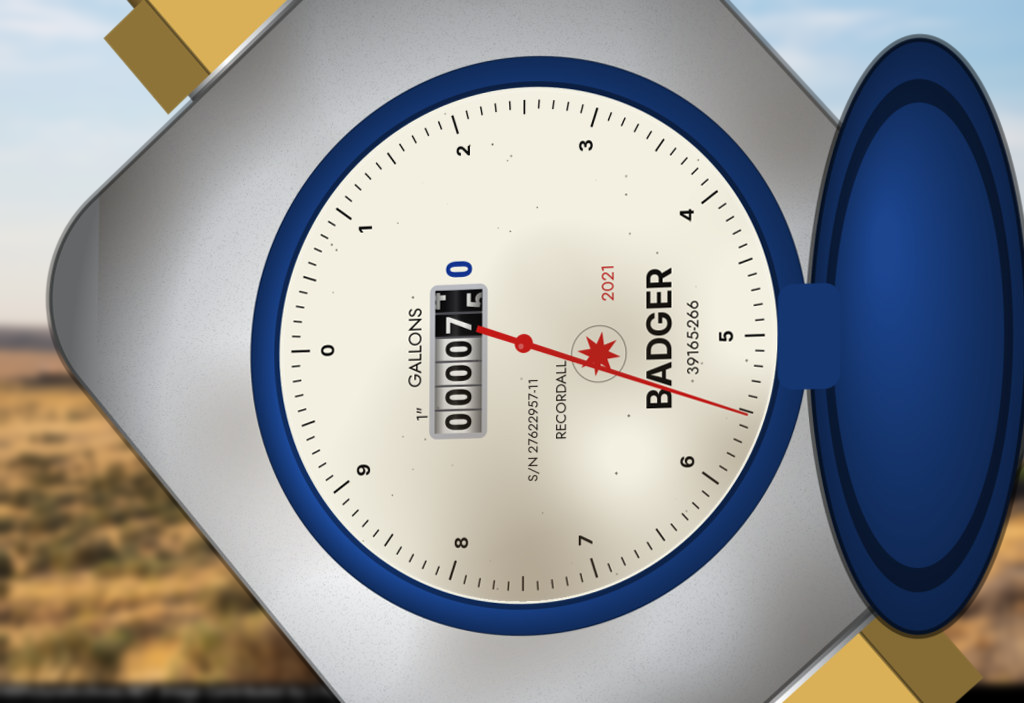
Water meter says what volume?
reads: 745.5 gal
